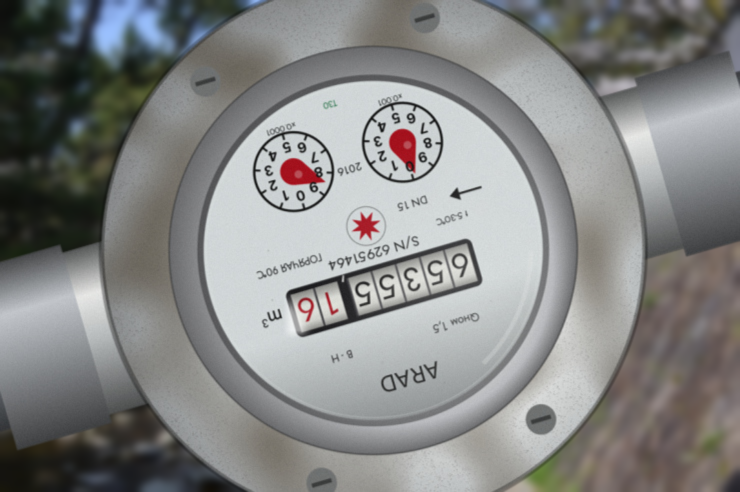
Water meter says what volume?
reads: 65355.1598 m³
